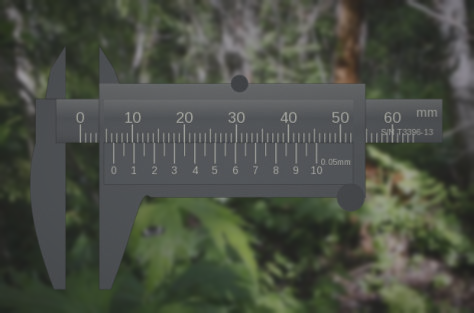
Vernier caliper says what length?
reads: 6.4 mm
